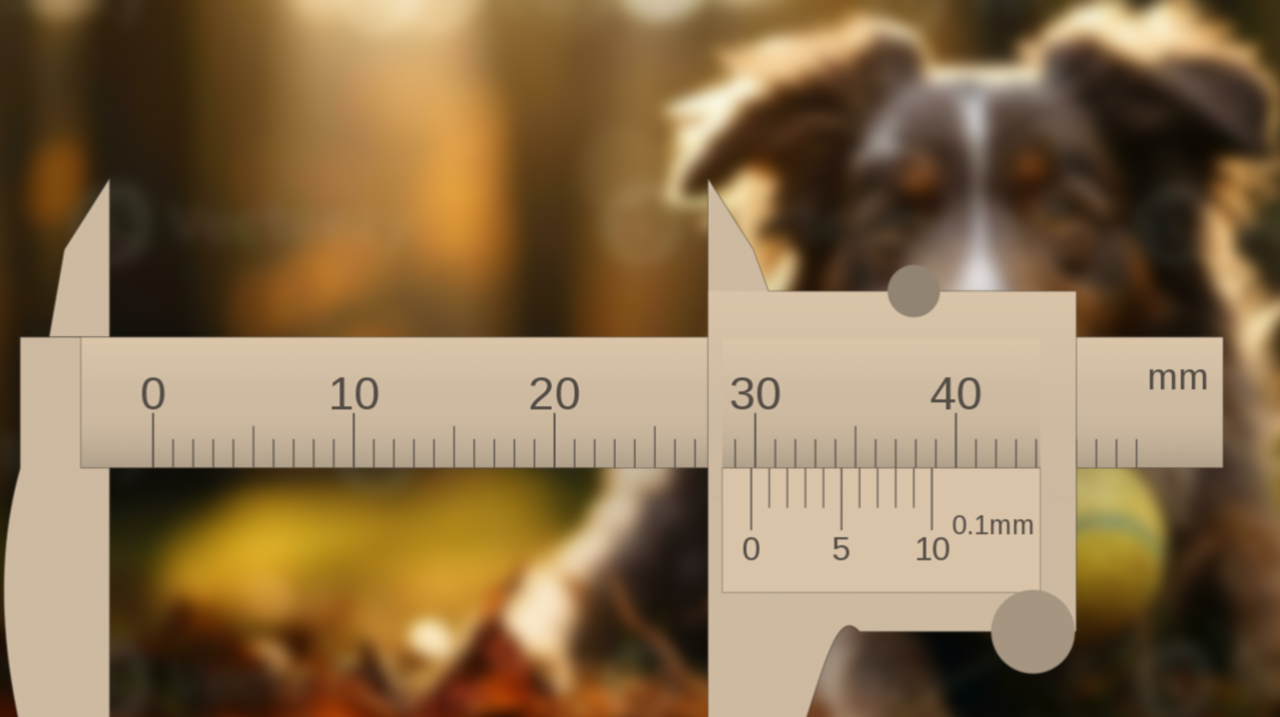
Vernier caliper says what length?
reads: 29.8 mm
